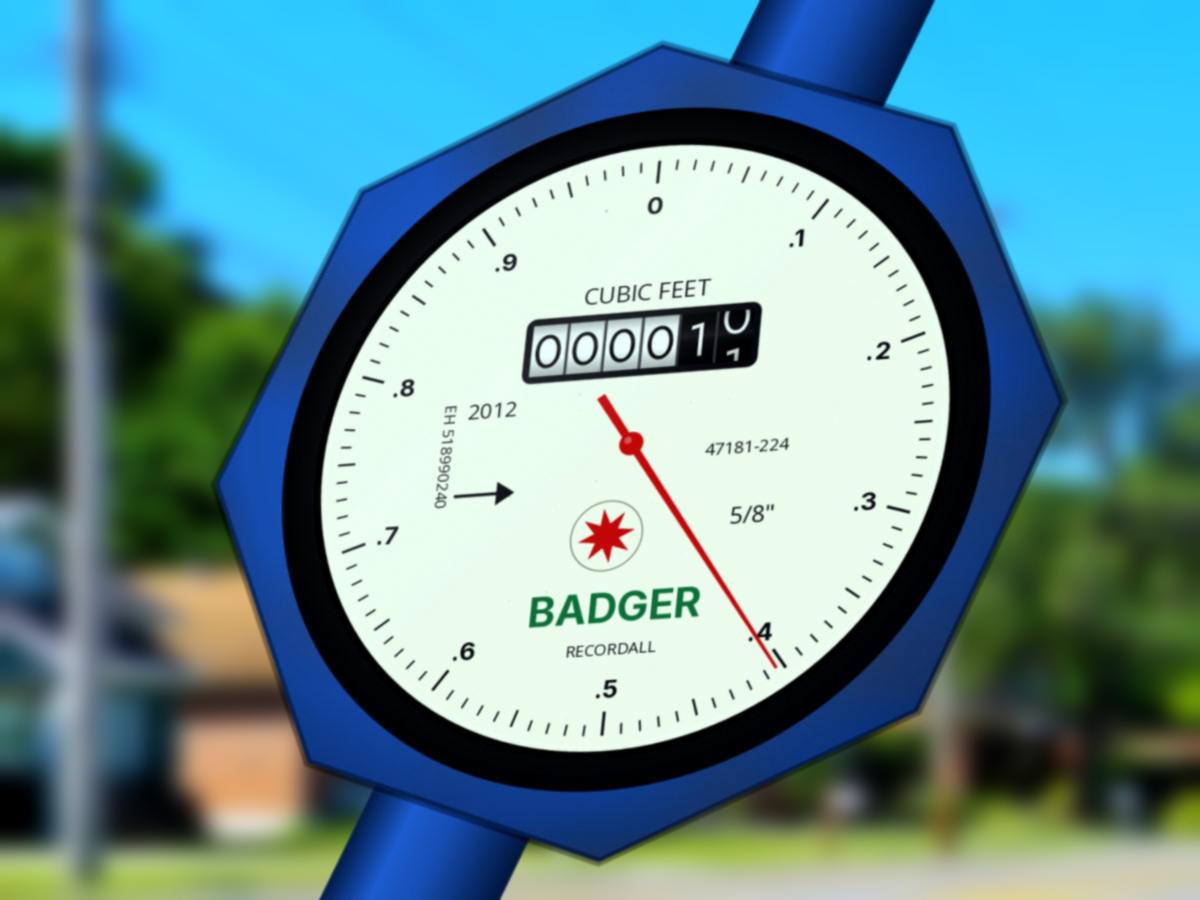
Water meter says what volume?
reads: 10.40 ft³
